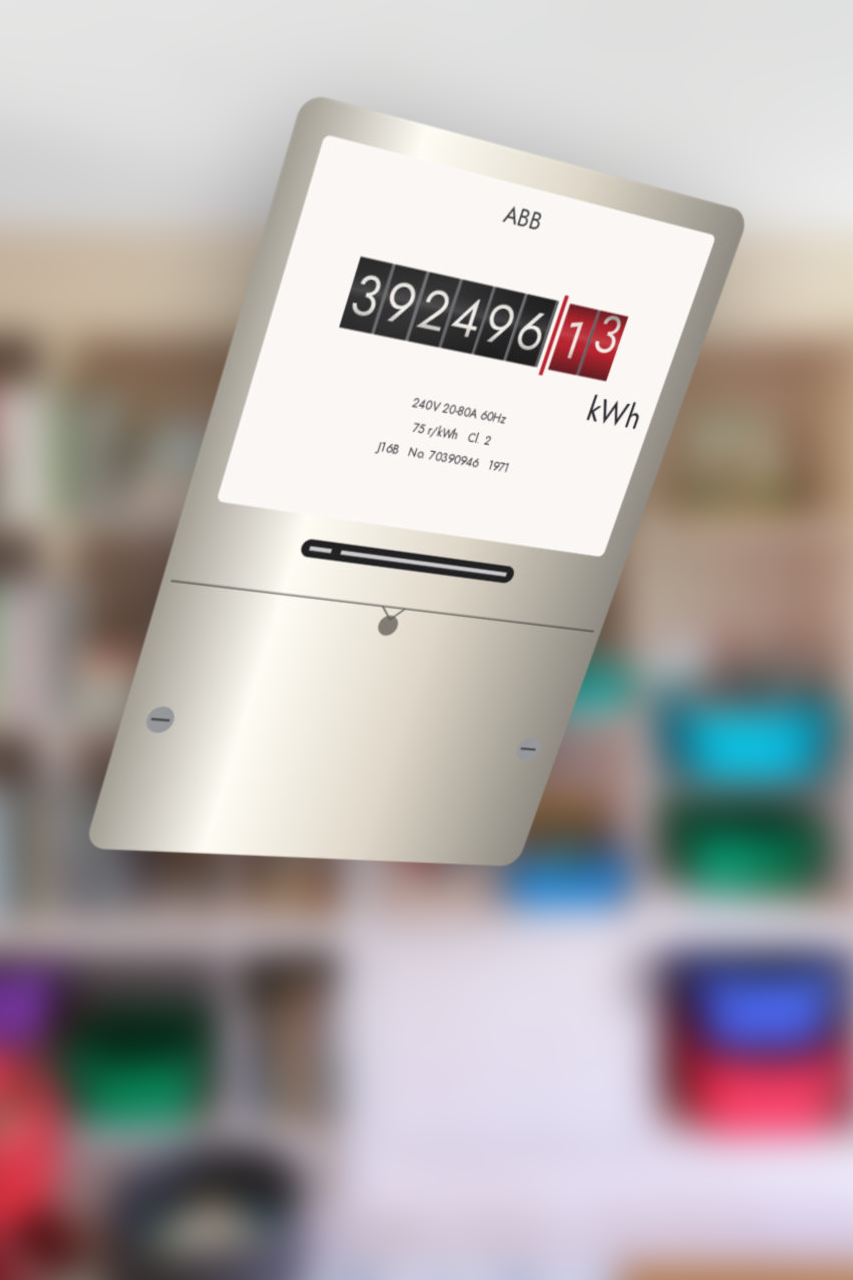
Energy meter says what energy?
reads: 392496.13 kWh
